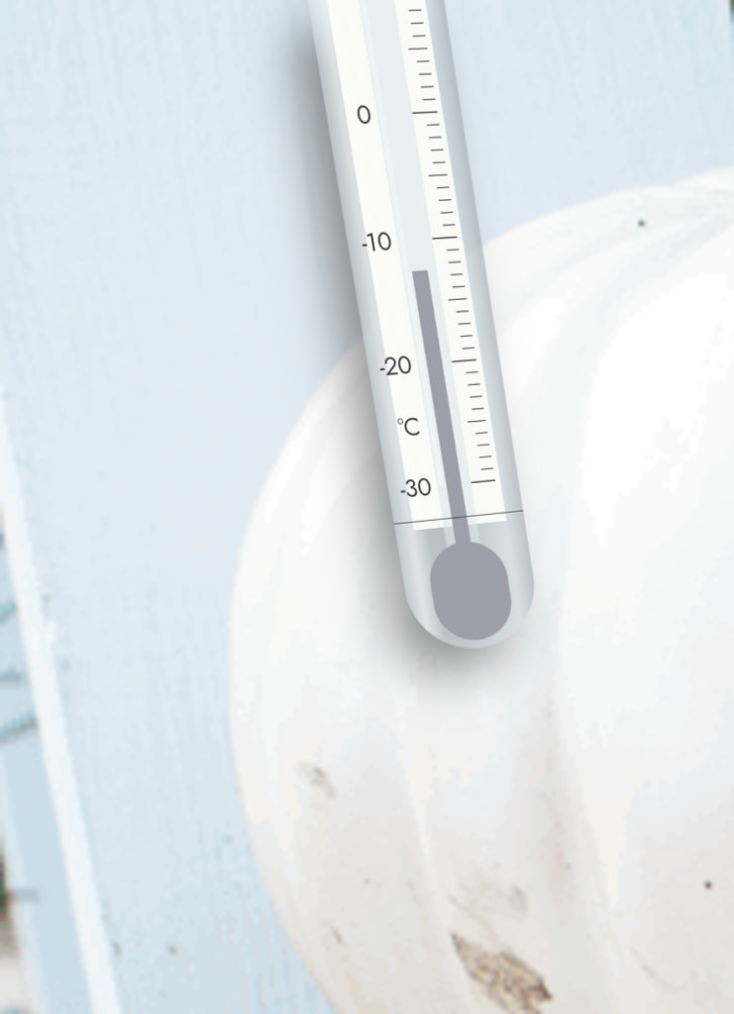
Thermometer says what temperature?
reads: -12.5 °C
